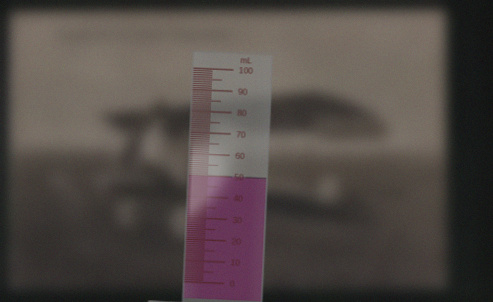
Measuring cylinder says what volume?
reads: 50 mL
